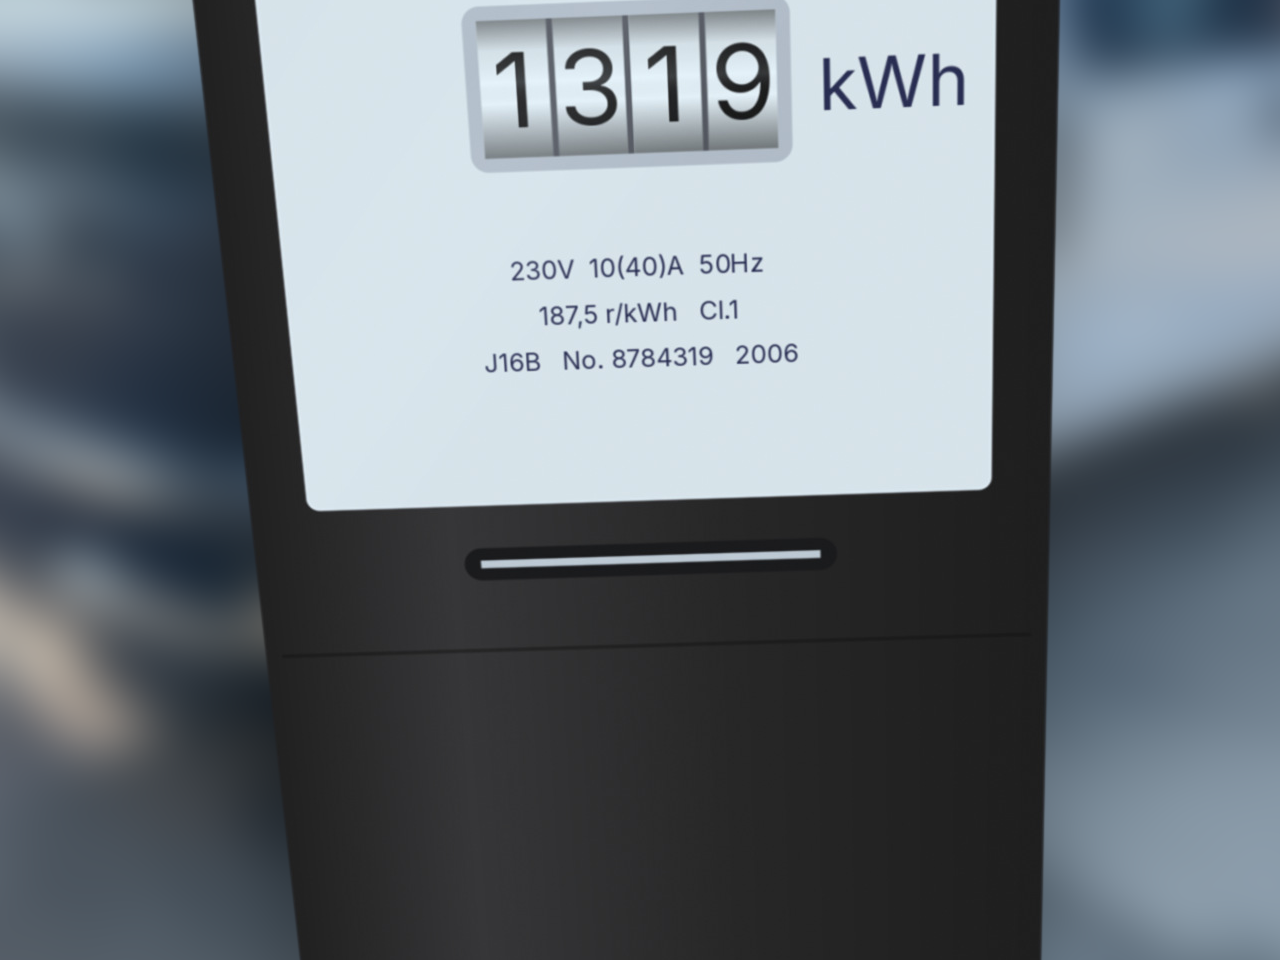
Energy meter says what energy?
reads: 1319 kWh
